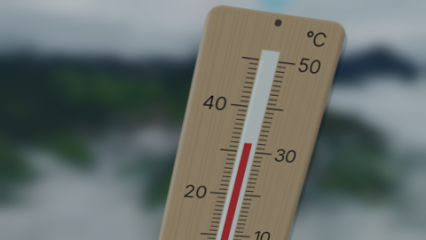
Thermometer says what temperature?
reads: 32 °C
